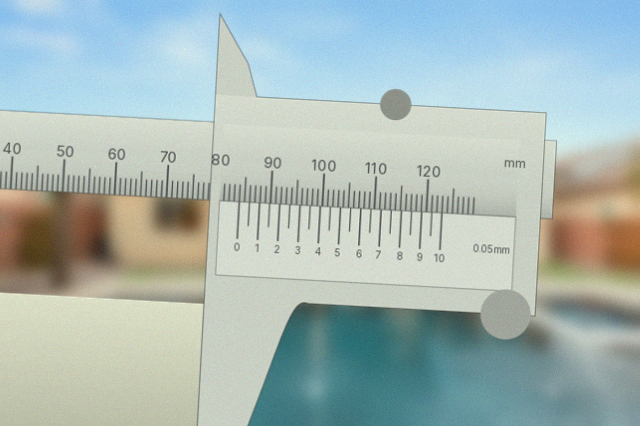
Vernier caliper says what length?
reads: 84.0 mm
